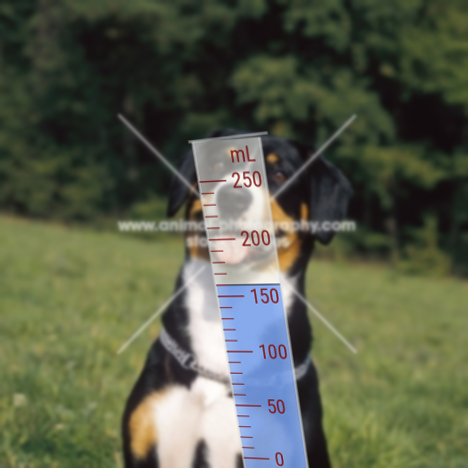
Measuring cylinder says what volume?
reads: 160 mL
